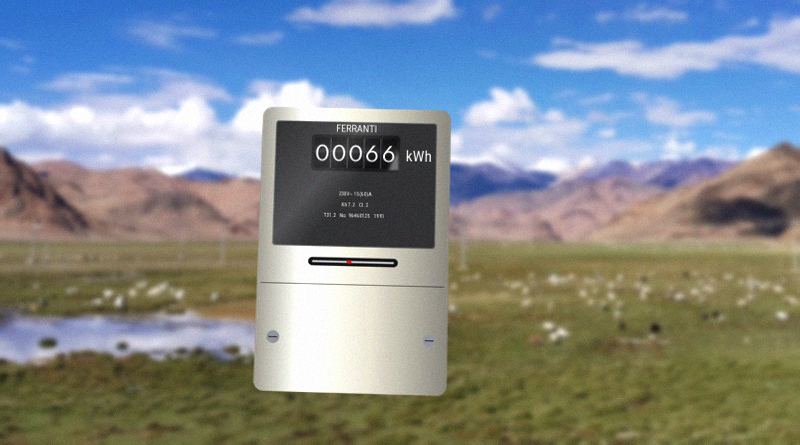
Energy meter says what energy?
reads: 66 kWh
